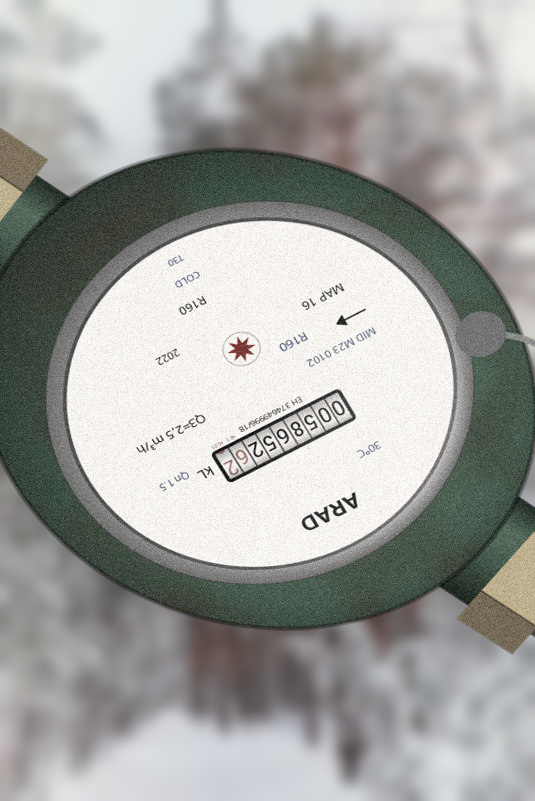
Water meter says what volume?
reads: 58652.62 kL
